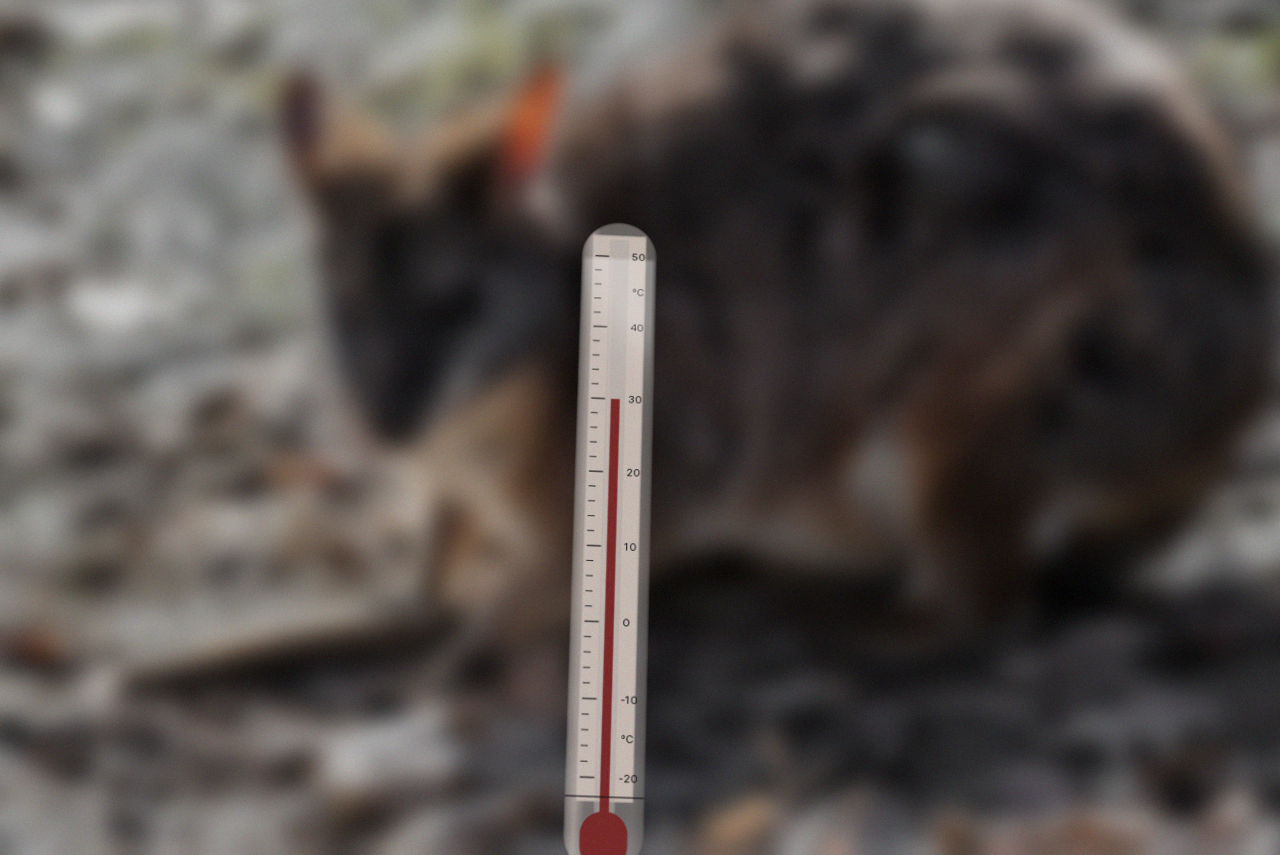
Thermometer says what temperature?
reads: 30 °C
